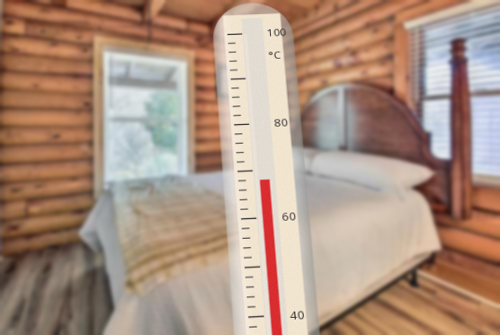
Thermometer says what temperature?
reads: 68 °C
